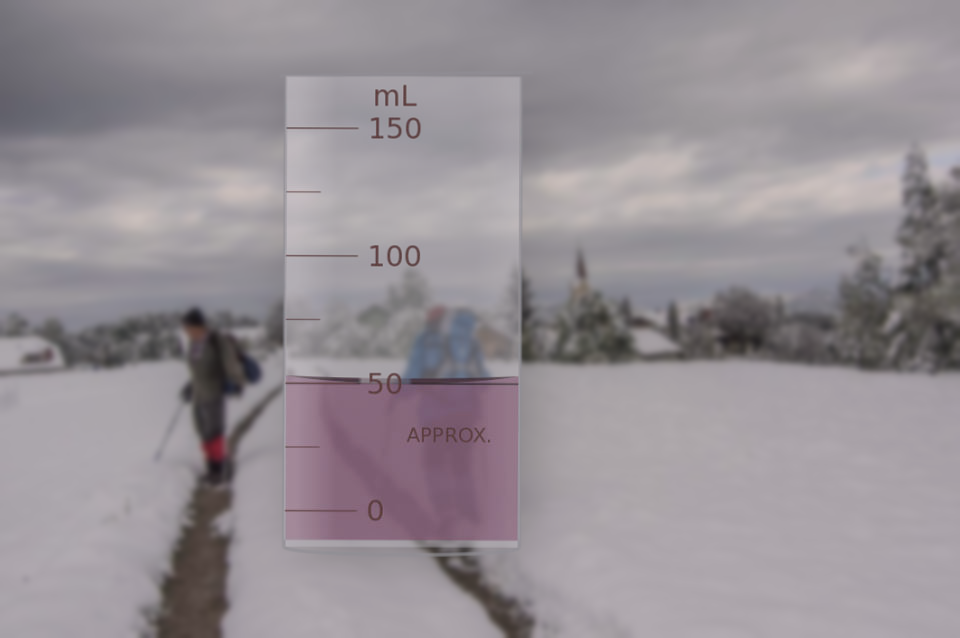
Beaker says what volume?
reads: 50 mL
